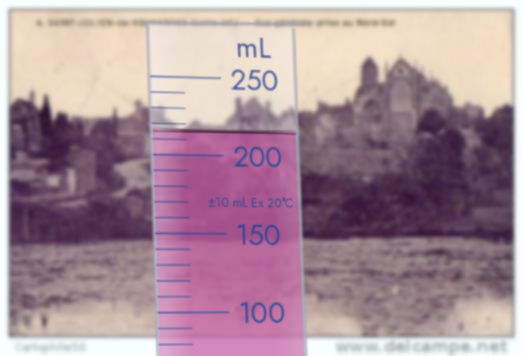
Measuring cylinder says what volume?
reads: 215 mL
